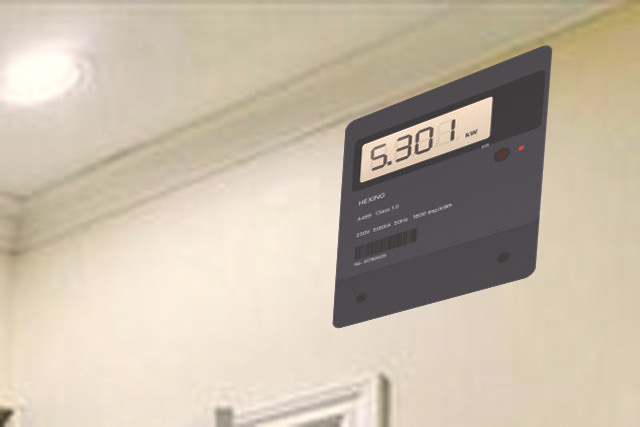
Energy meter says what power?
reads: 5.301 kW
